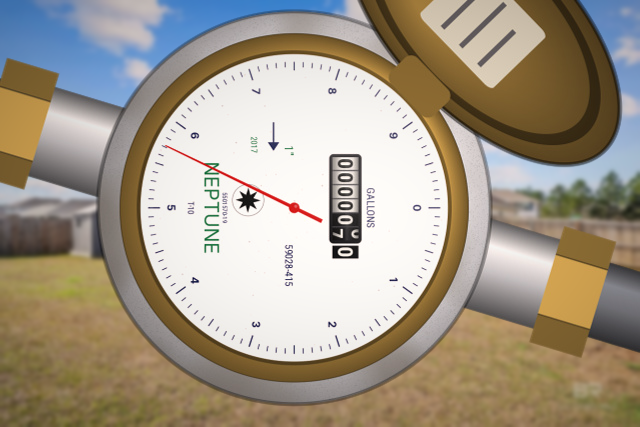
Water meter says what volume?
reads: 65.7 gal
